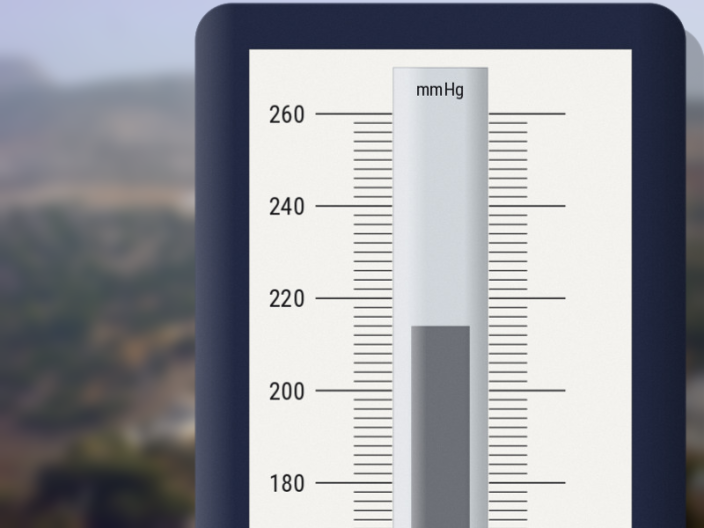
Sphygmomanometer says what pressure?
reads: 214 mmHg
